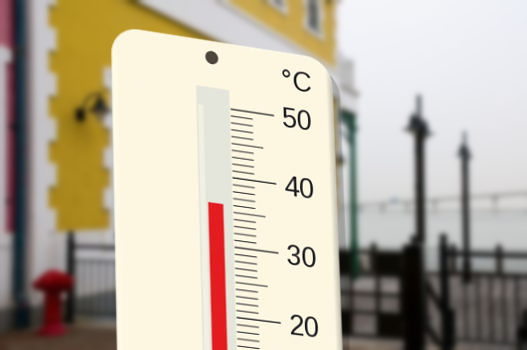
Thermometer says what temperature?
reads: 36 °C
